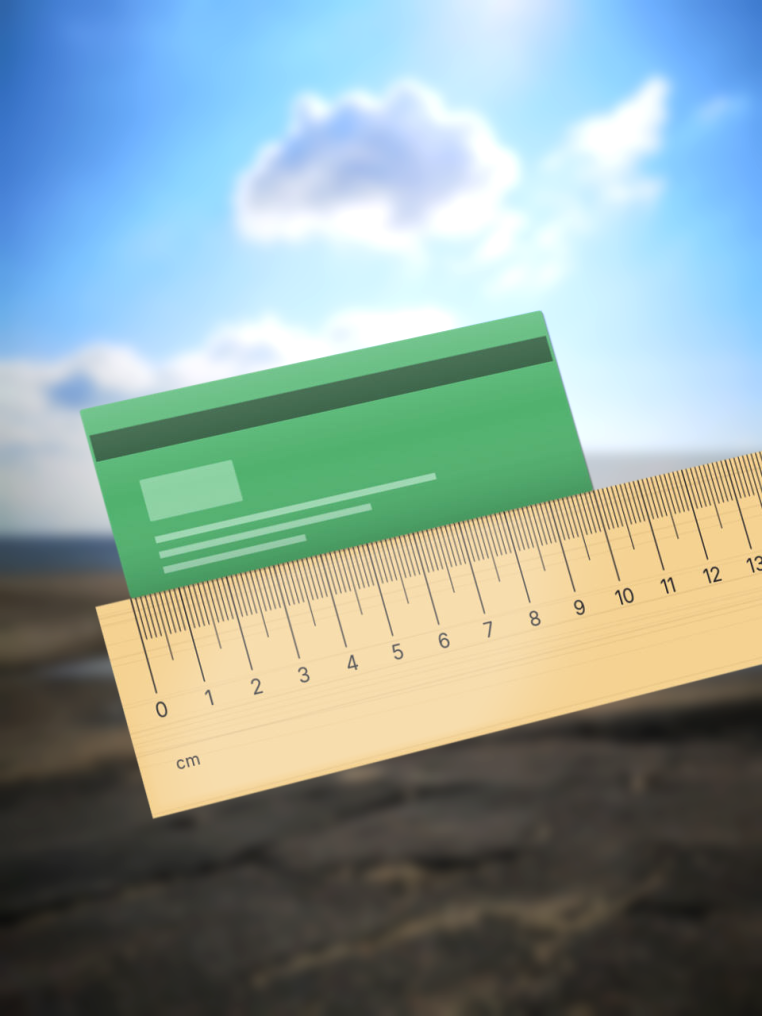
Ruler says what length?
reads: 10 cm
